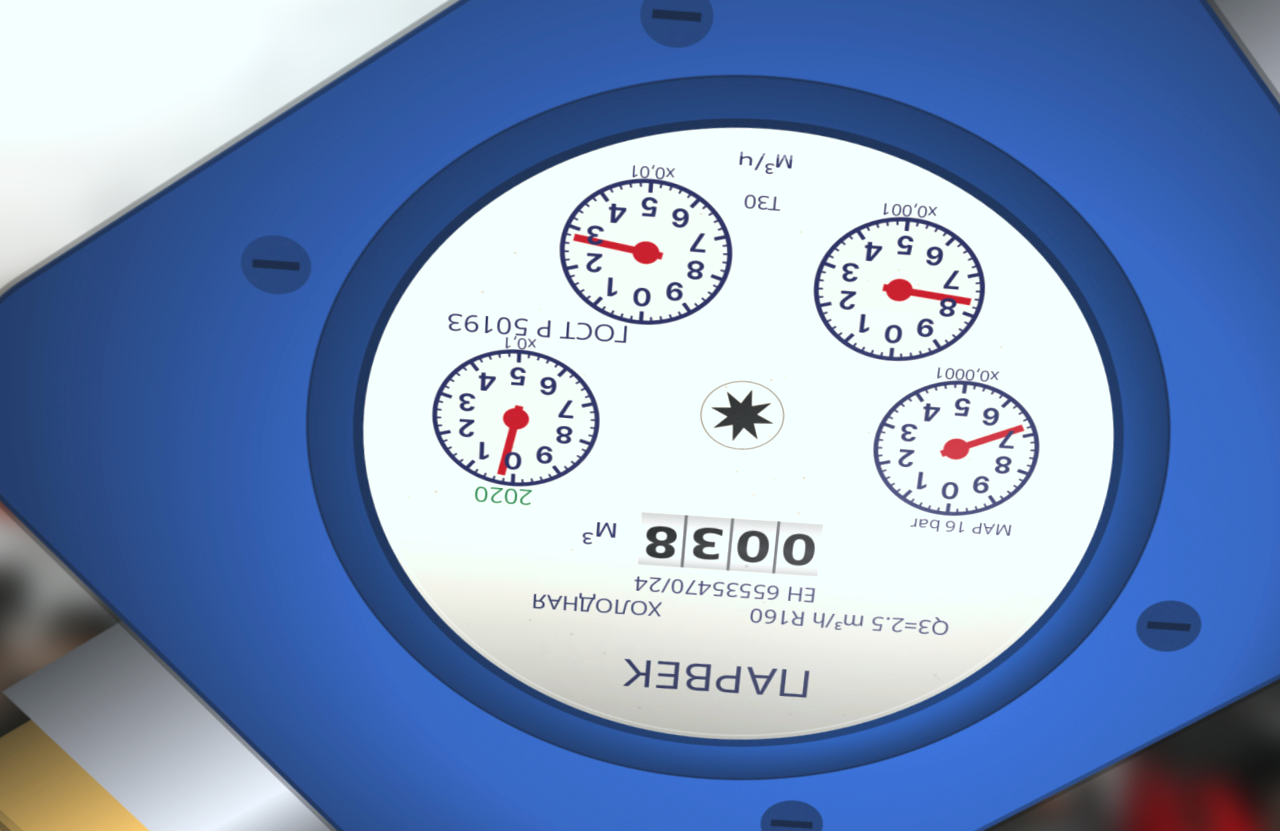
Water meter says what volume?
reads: 38.0276 m³
